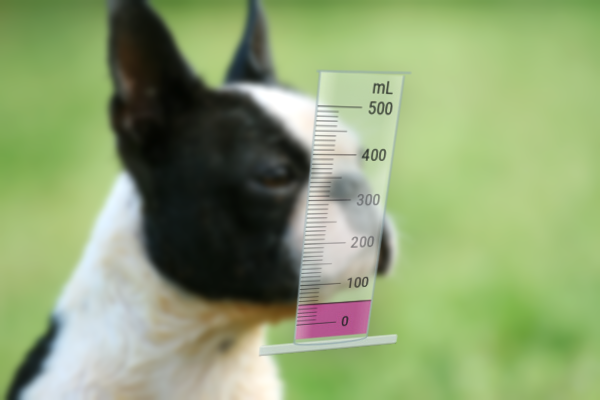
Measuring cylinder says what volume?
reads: 50 mL
